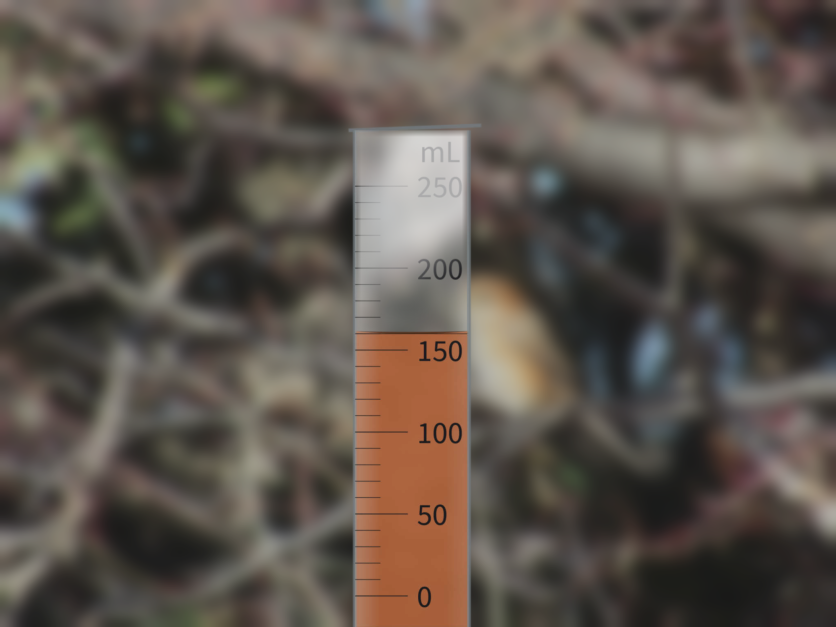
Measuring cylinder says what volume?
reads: 160 mL
